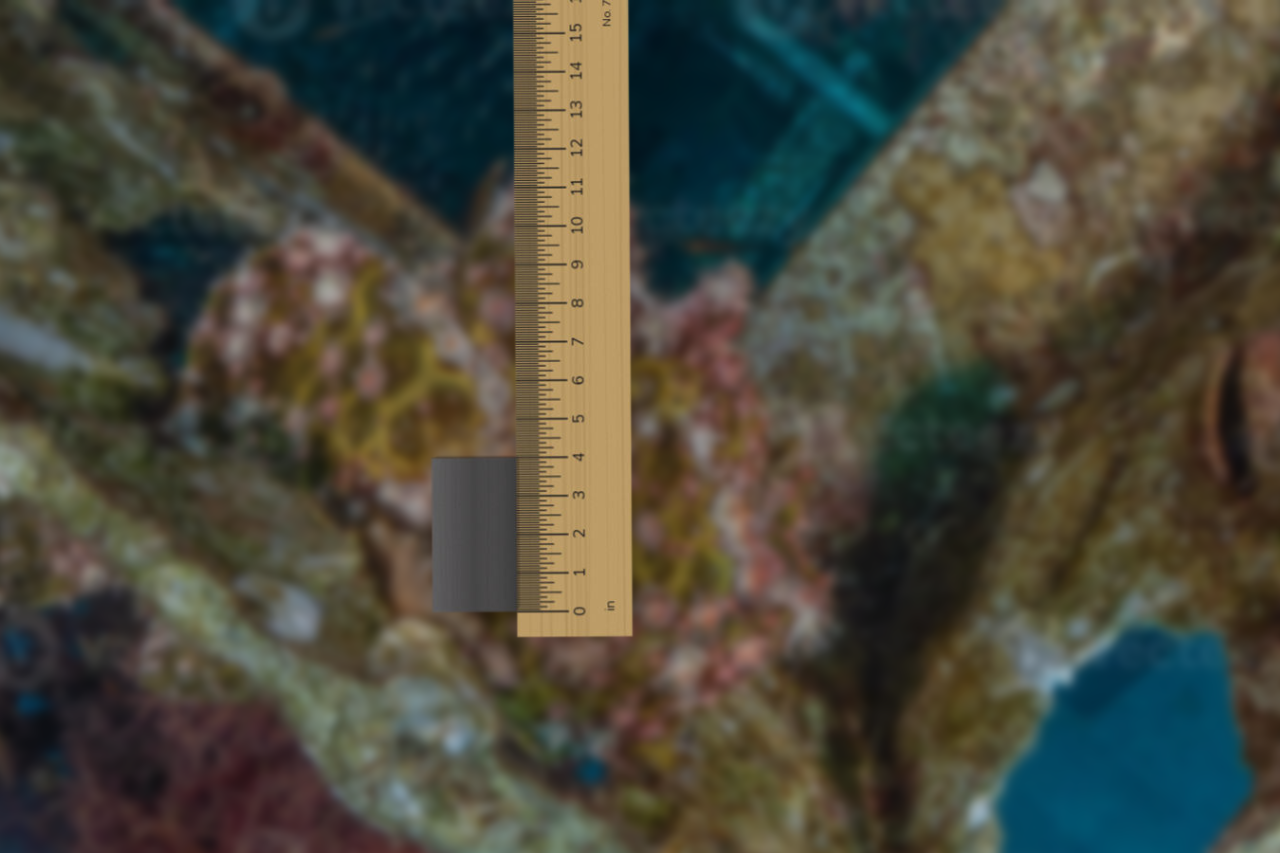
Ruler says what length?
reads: 4 in
